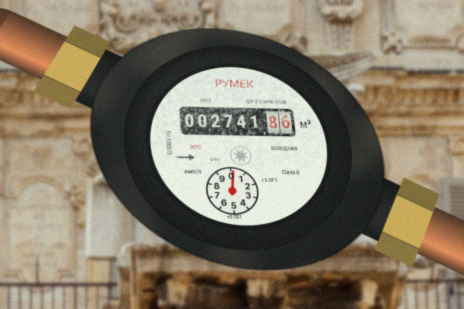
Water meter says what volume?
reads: 2741.860 m³
